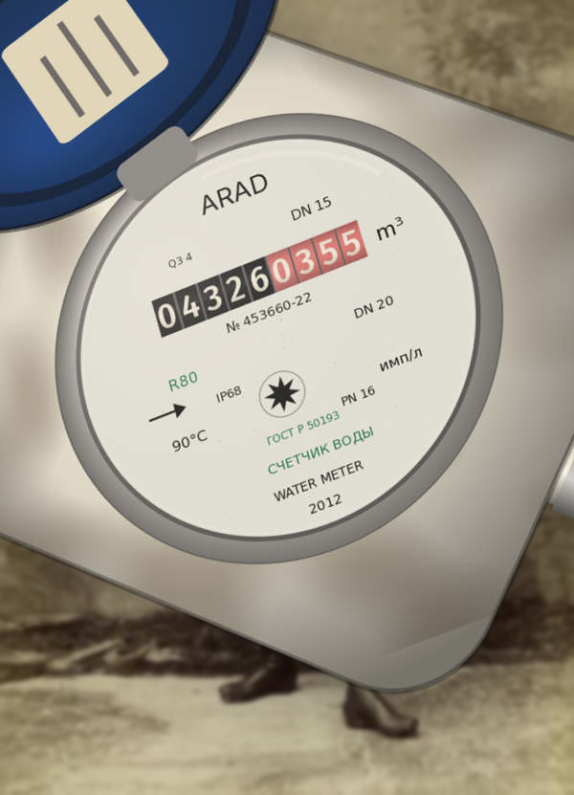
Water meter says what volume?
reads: 4326.0355 m³
